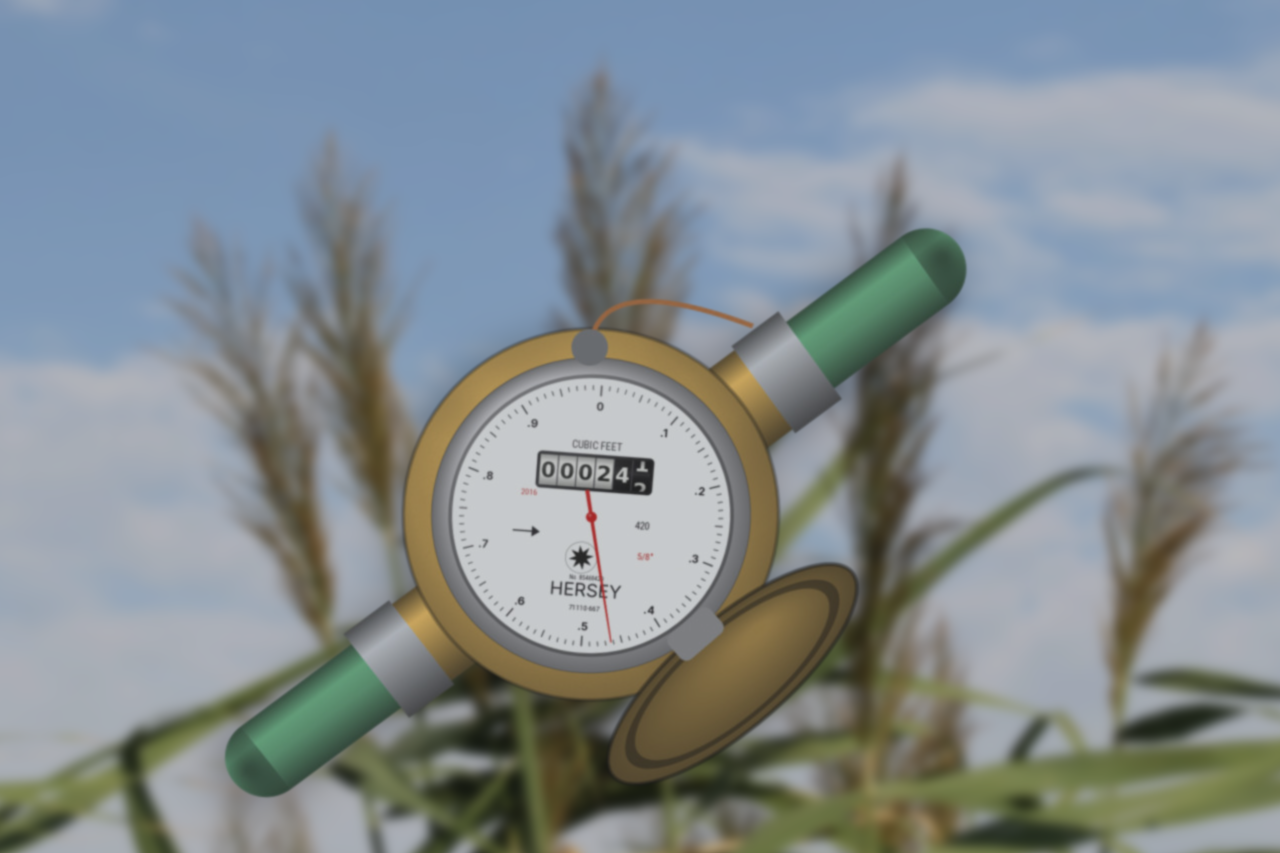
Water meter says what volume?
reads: 241.46 ft³
